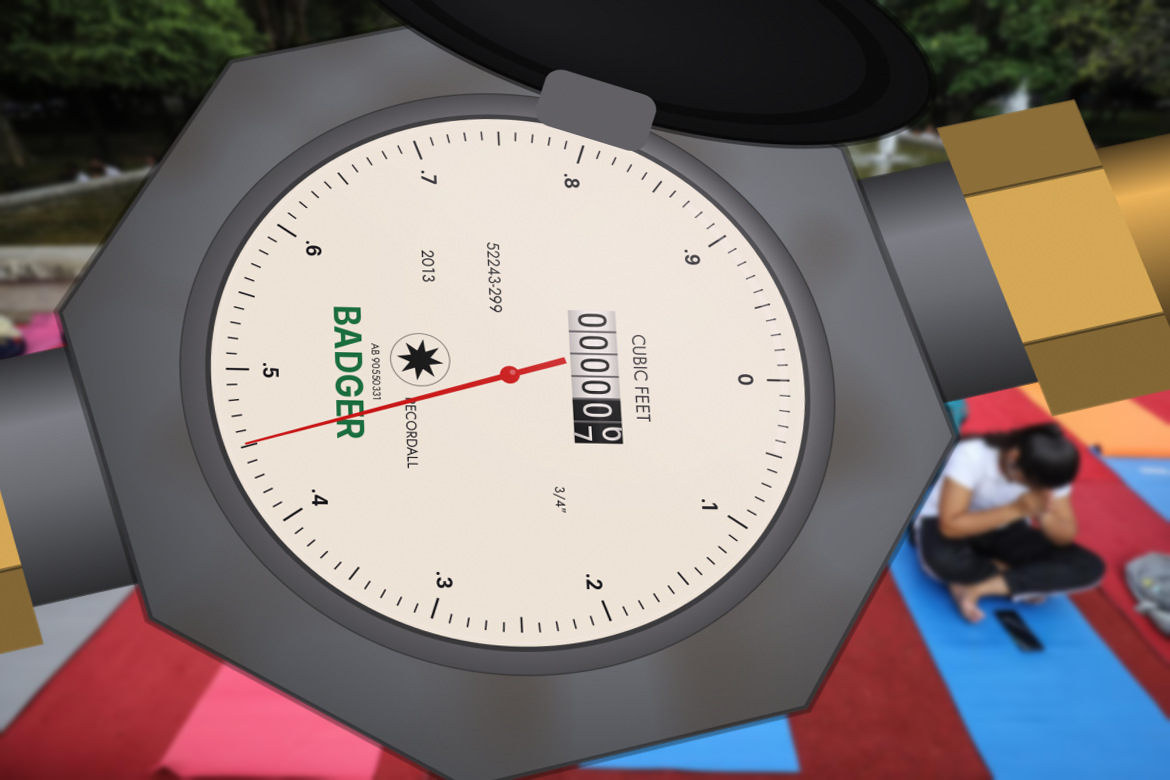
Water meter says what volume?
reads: 6.45 ft³
